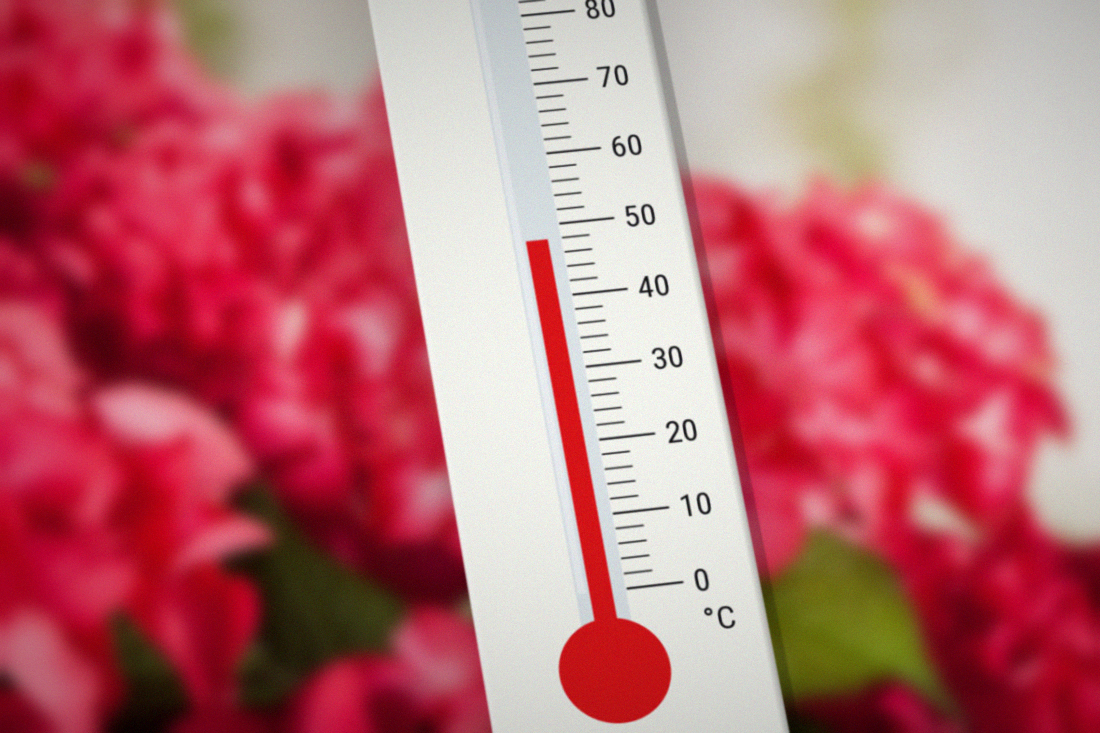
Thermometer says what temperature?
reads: 48 °C
